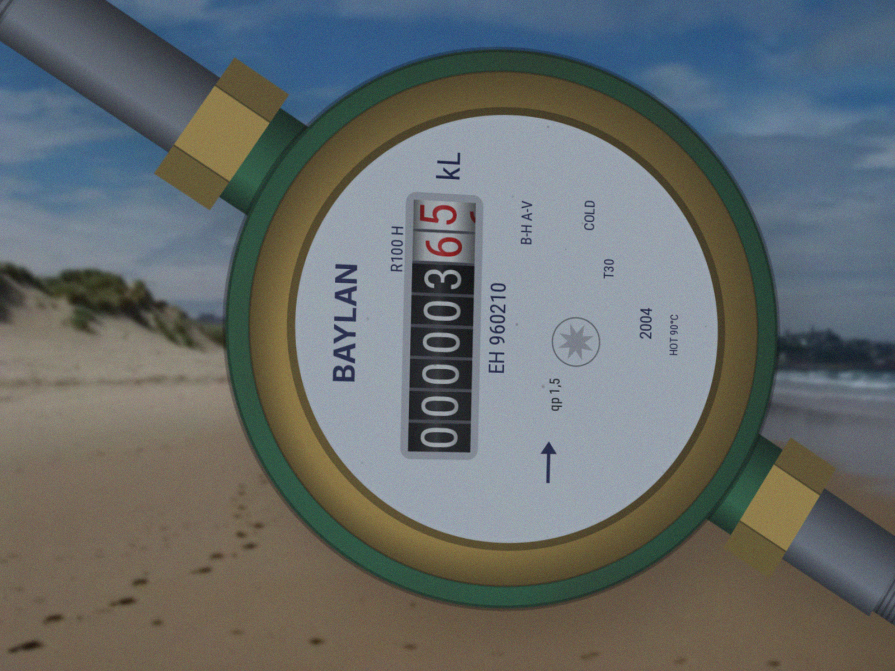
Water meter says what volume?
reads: 3.65 kL
